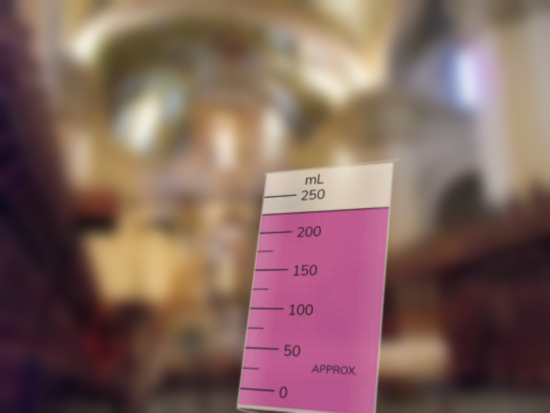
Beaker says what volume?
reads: 225 mL
